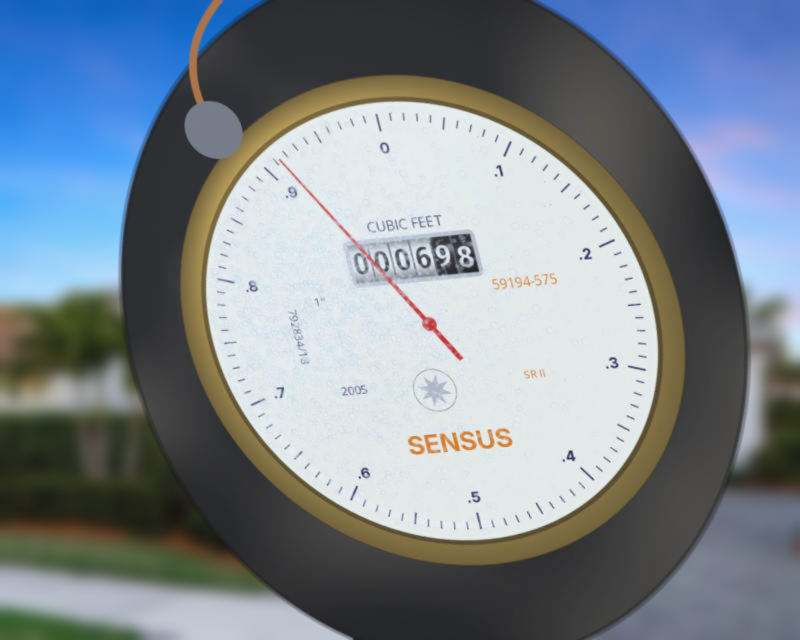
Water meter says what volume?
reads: 697.91 ft³
